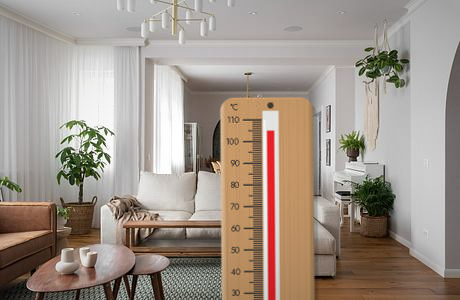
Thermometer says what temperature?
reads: 105 °C
